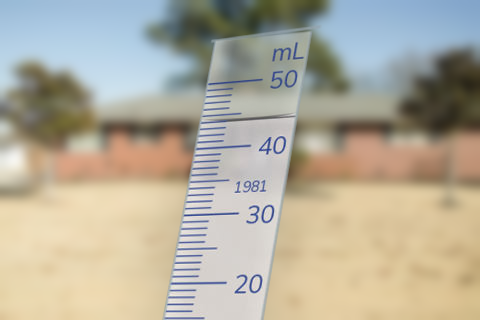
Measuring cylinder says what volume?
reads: 44 mL
